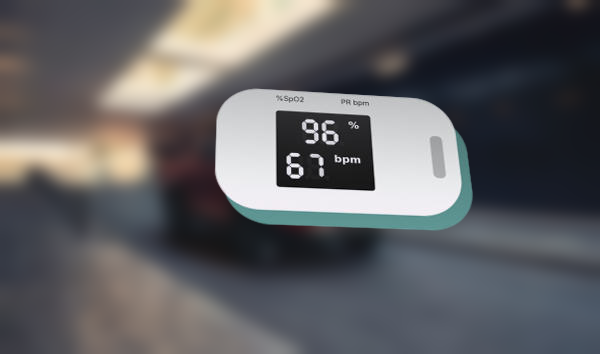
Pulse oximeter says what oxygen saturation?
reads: 96 %
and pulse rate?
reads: 67 bpm
